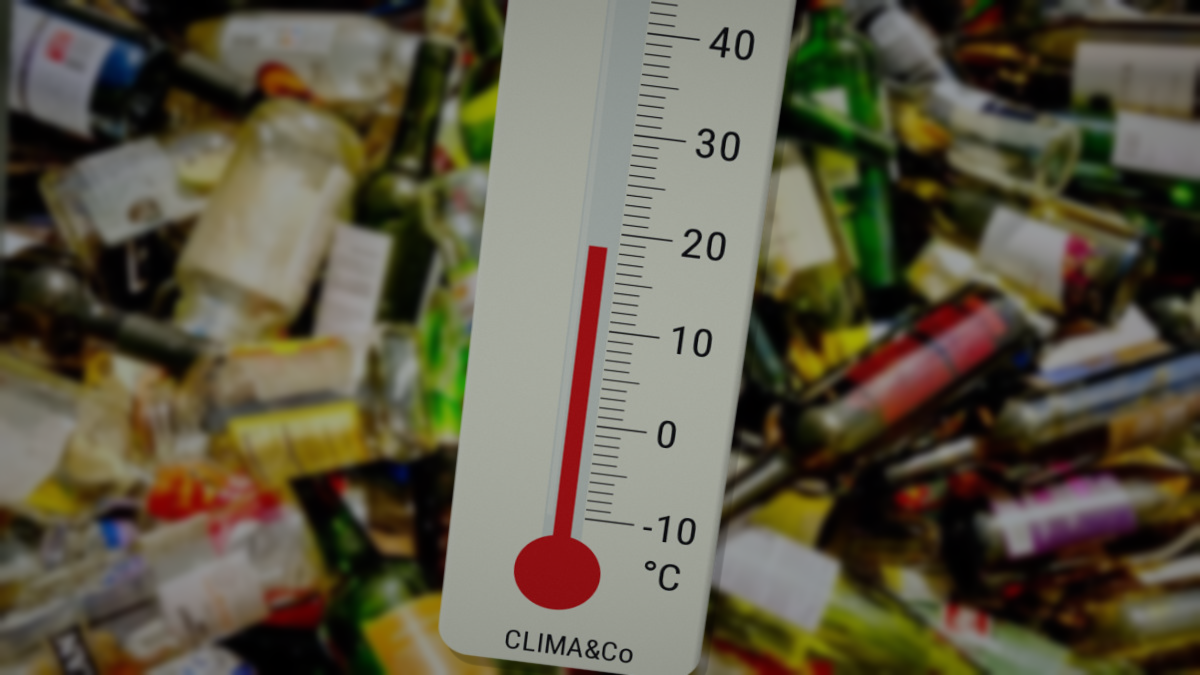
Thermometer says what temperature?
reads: 18.5 °C
